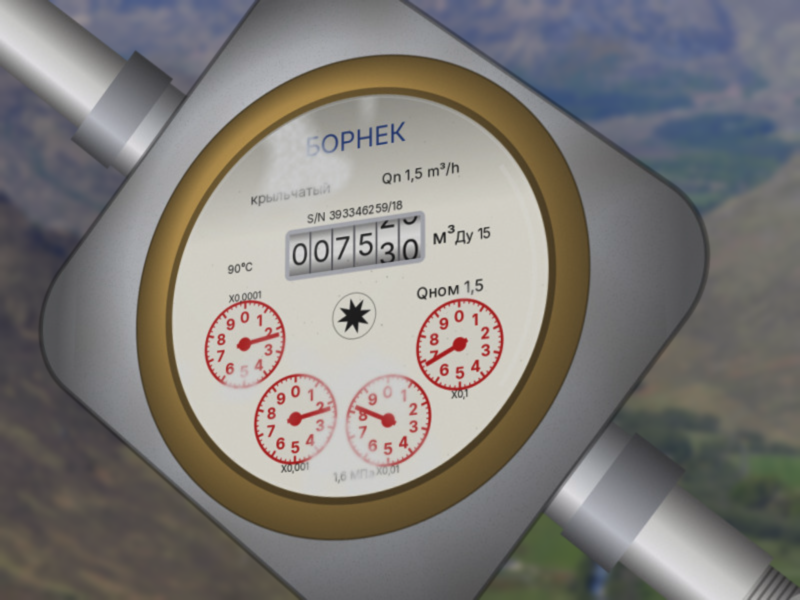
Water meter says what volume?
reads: 7529.6822 m³
